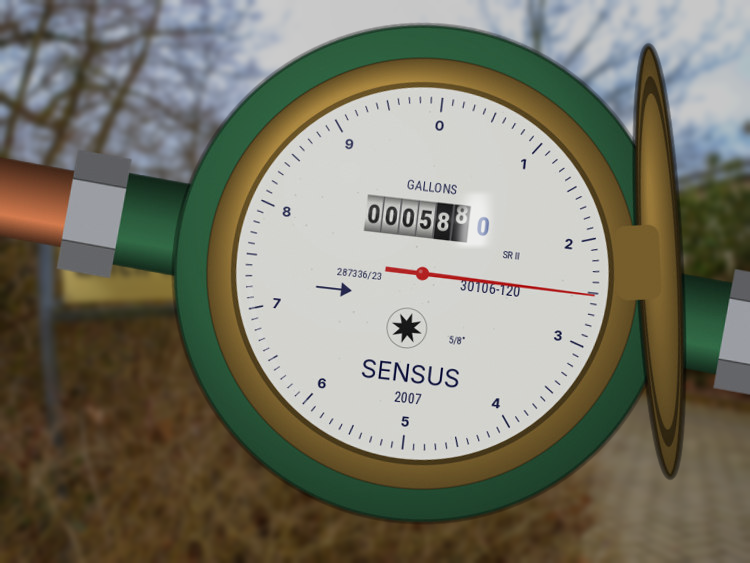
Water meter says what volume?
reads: 5882.5 gal
